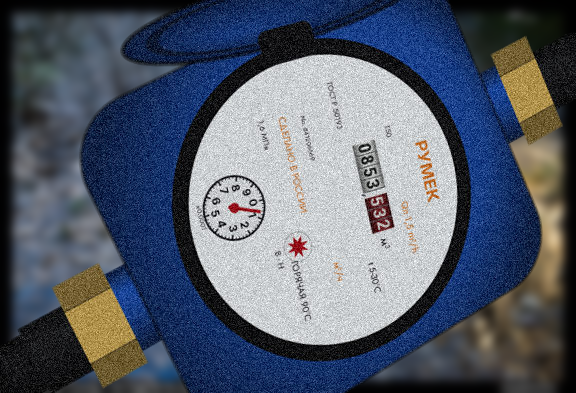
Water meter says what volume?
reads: 853.5320 m³
